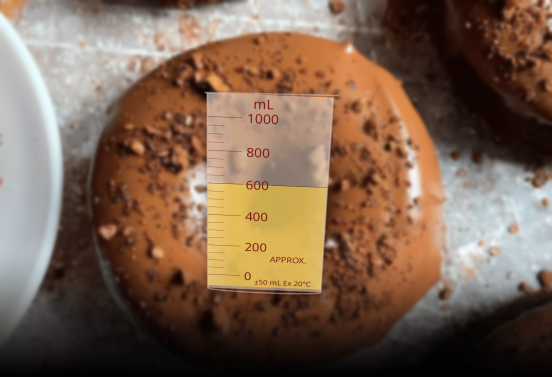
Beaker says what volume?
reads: 600 mL
